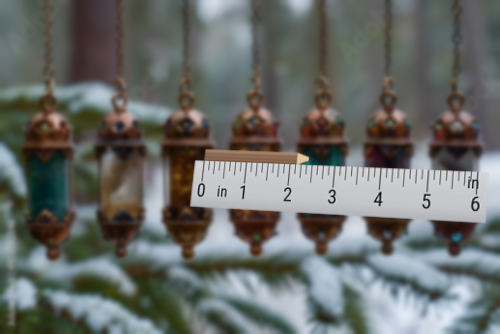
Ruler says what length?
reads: 2.5 in
